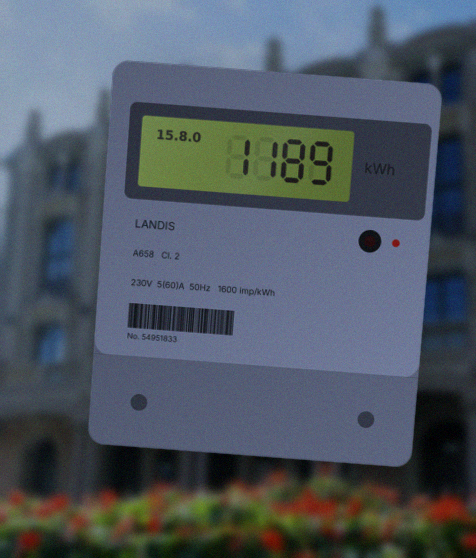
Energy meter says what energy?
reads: 1189 kWh
